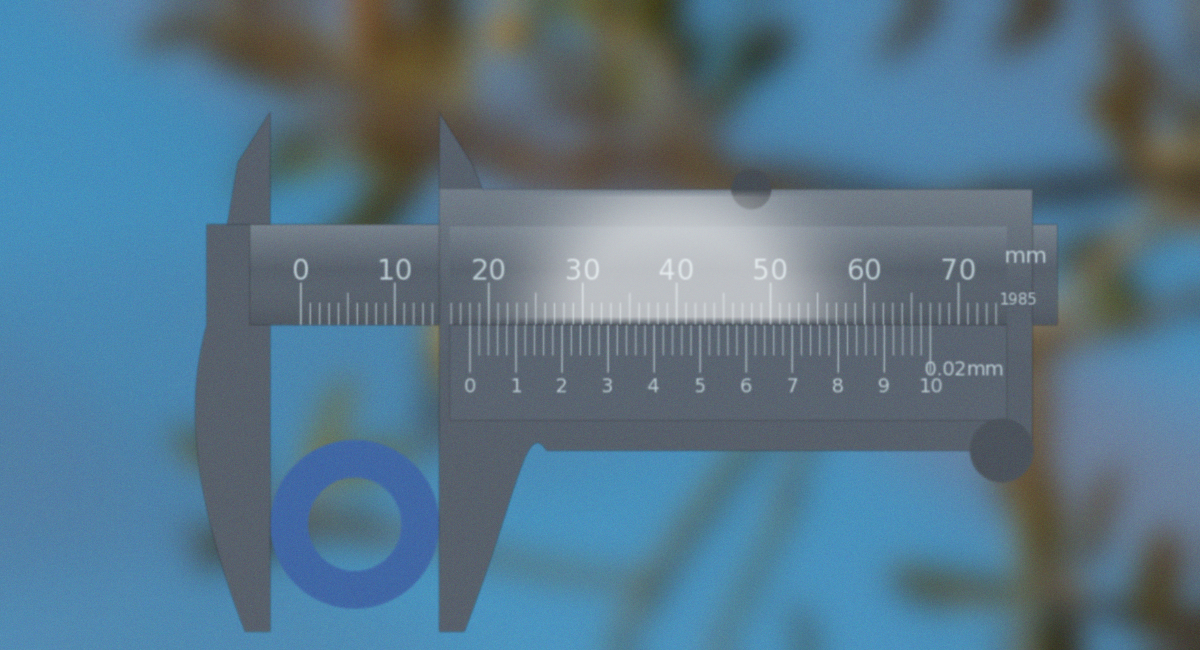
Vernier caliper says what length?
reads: 18.0 mm
